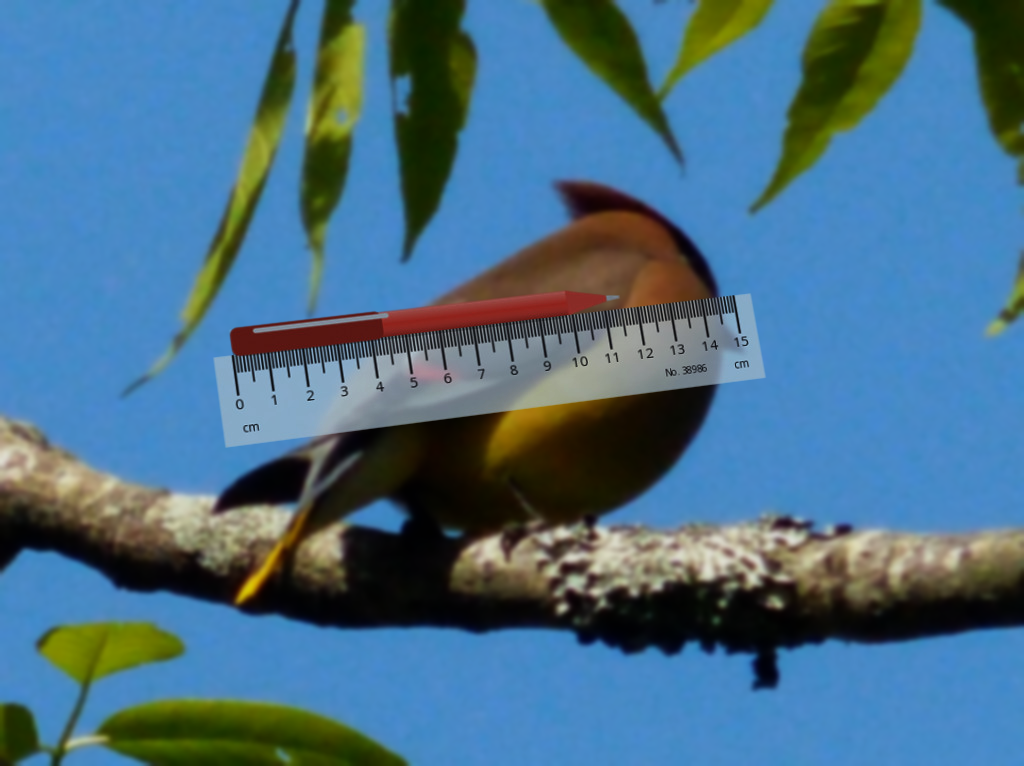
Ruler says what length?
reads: 11.5 cm
